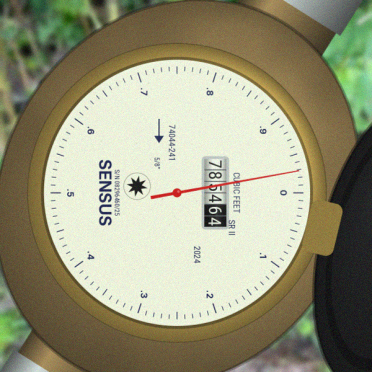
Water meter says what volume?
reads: 785463.97 ft³
